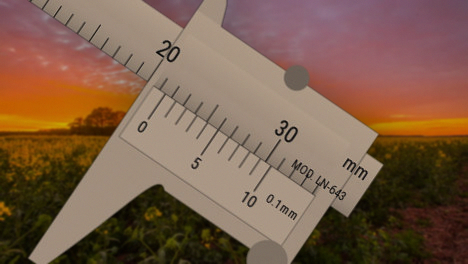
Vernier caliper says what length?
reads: 21.5 mm
